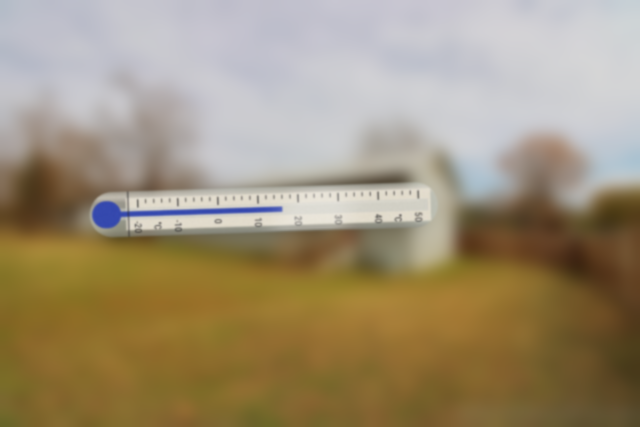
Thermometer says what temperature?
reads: 16 °C
